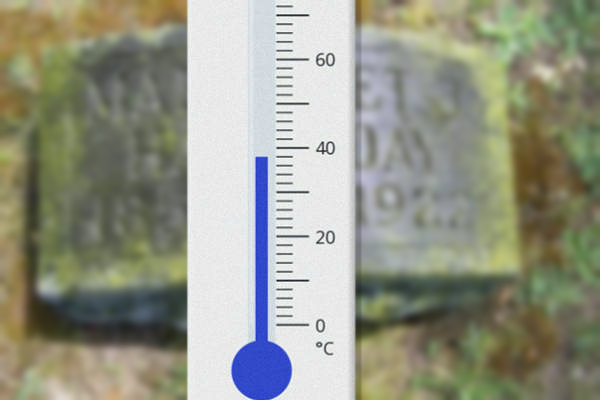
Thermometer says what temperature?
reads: 38 °C
